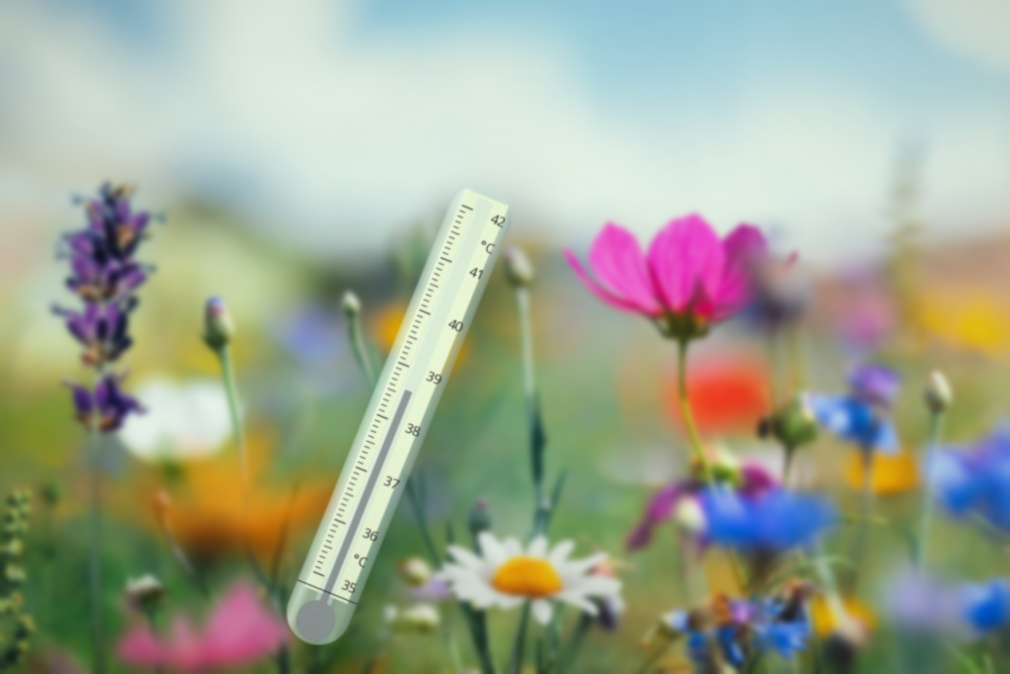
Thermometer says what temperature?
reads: 38.6 °C
